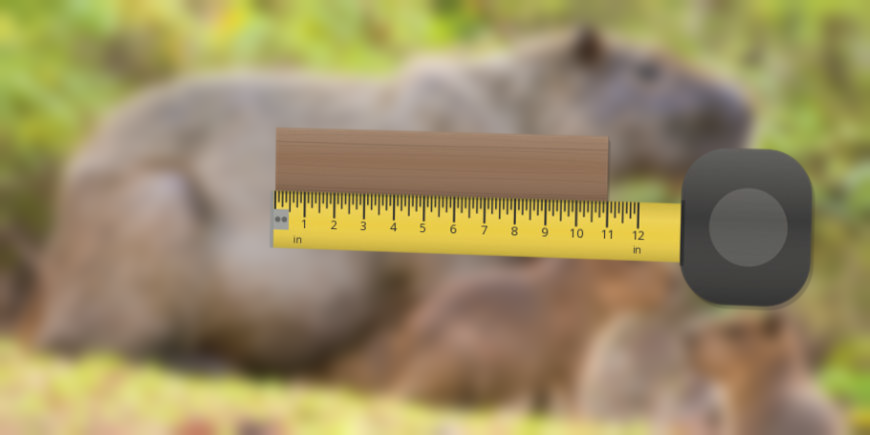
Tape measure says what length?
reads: 11 in
